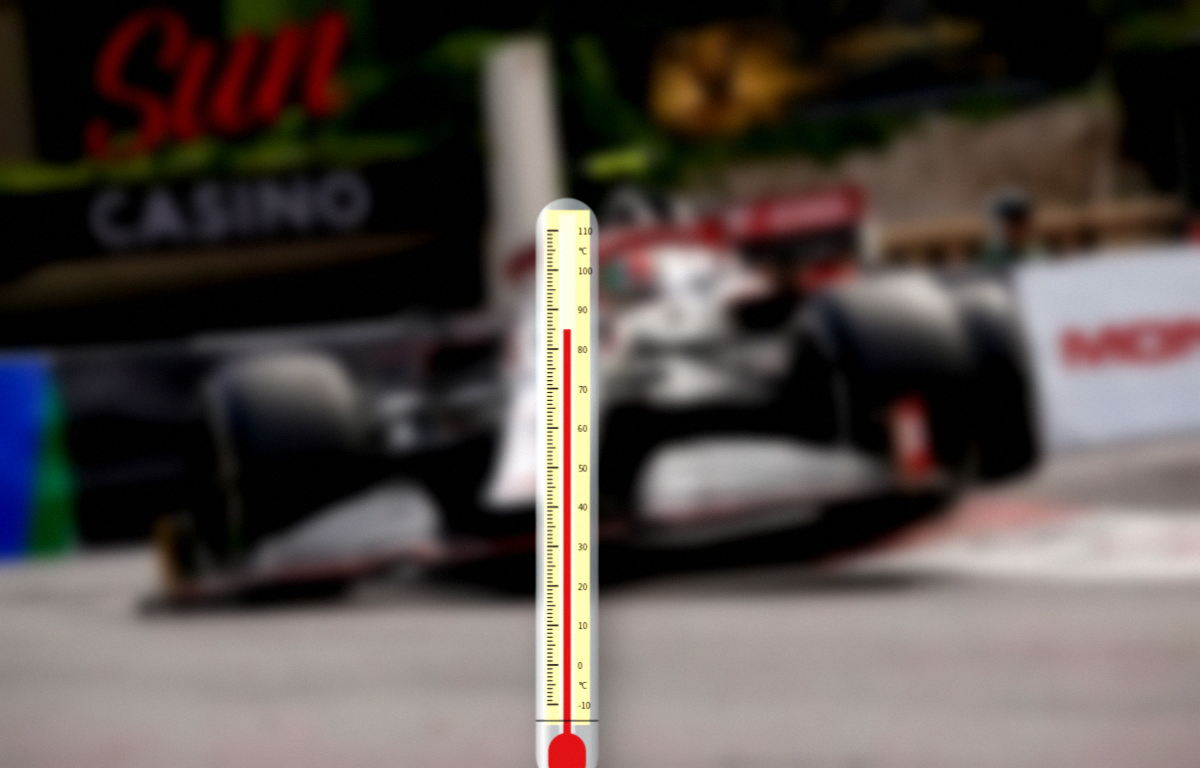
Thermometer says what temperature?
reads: 85 °C
